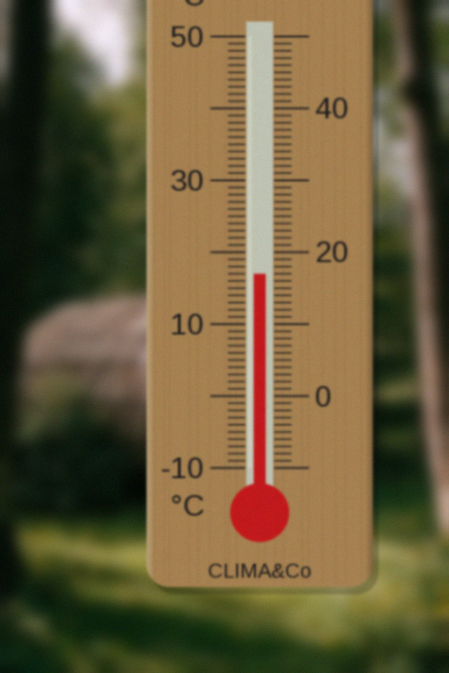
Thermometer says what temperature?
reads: 17 °C
